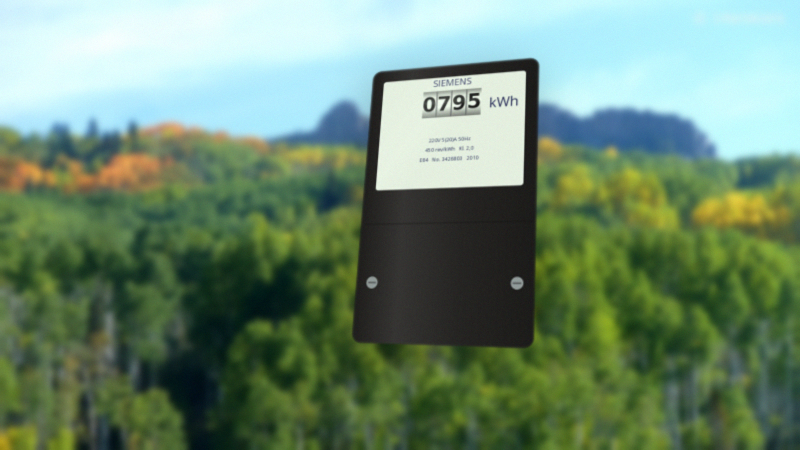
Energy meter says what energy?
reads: 795 kWh
